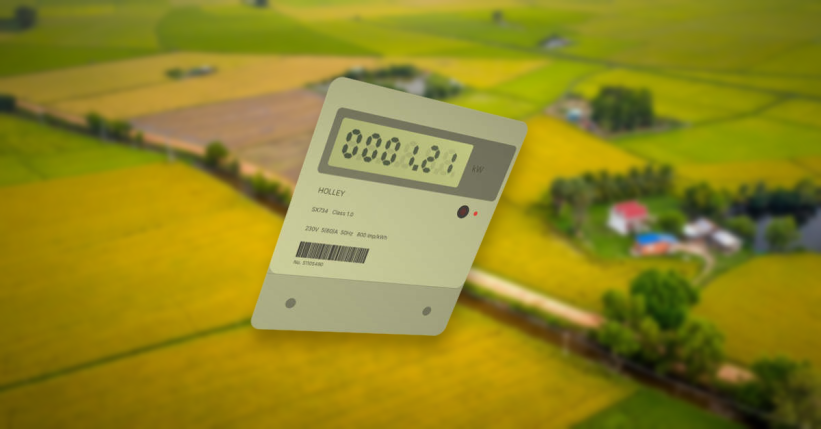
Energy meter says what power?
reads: 1.21 kW
